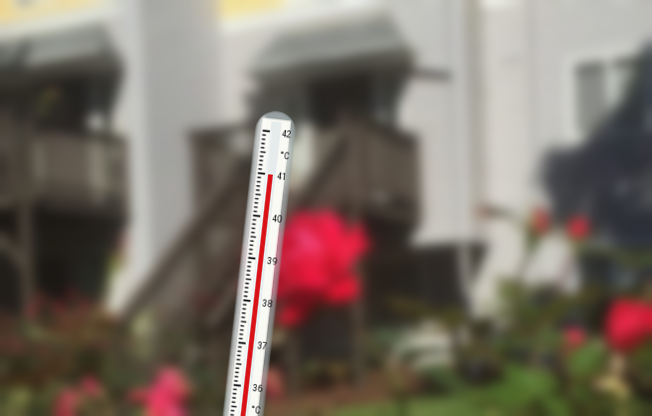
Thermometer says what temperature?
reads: 41 °C
